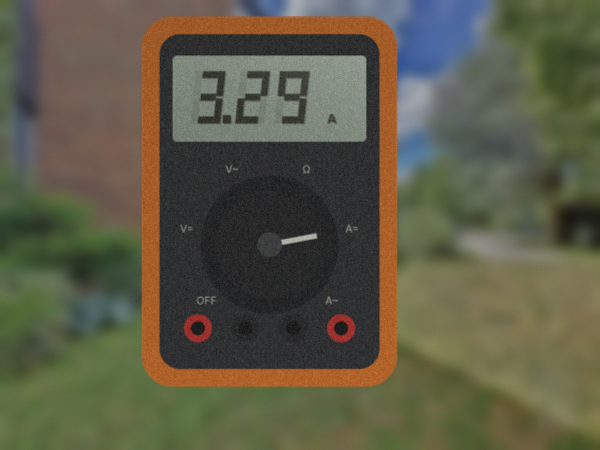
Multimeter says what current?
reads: 3.29 A
